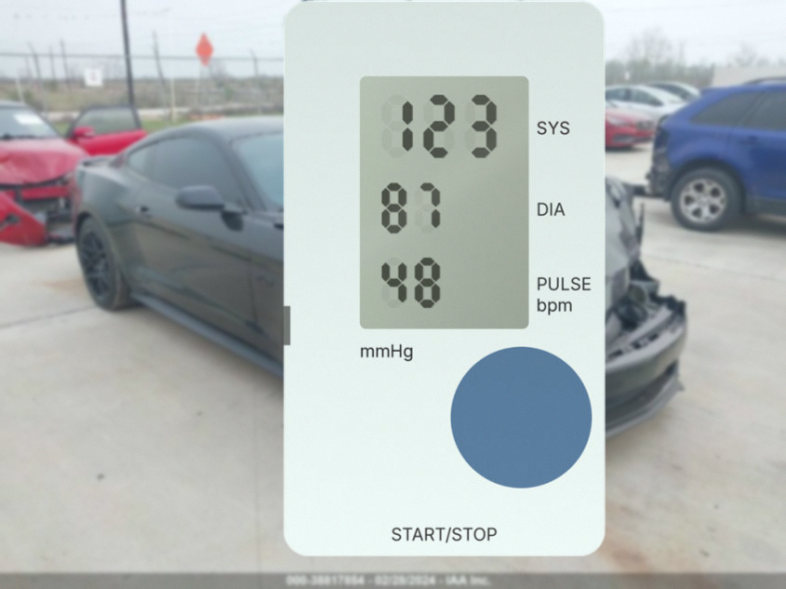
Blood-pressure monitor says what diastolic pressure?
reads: 87 mmHg
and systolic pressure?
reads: 123 mmHg
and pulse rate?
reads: 48 bpm
